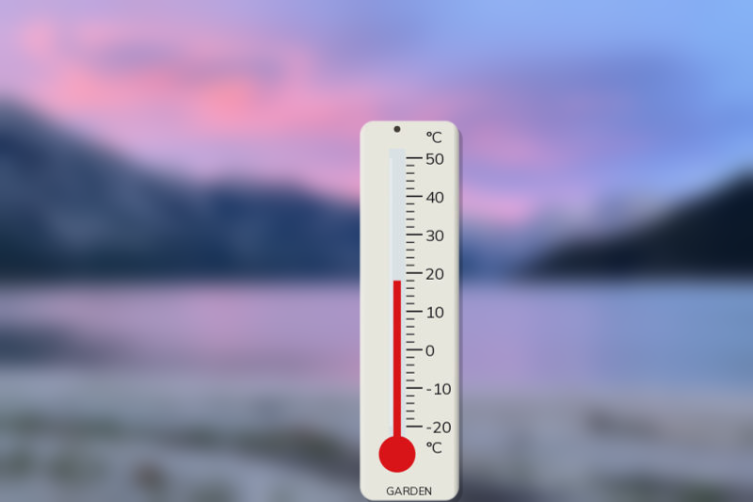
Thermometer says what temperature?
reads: 18 °C
